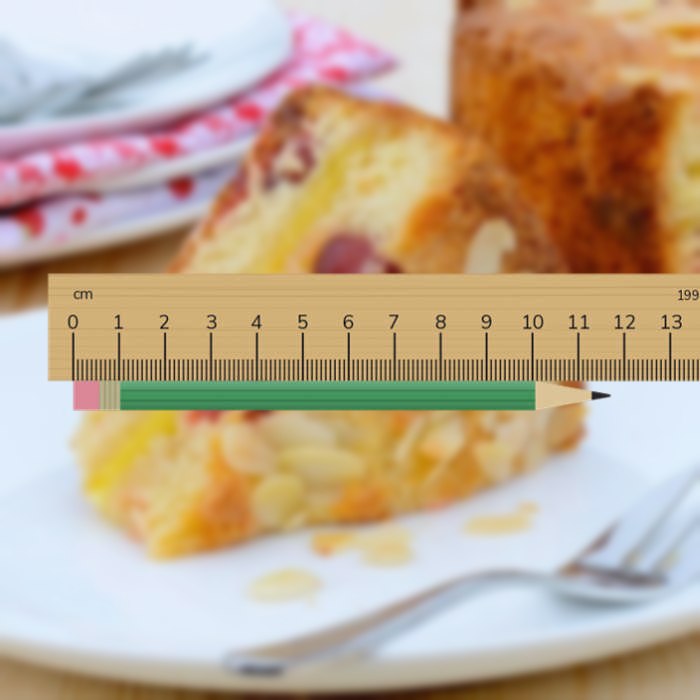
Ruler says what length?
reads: 11.7 cm
